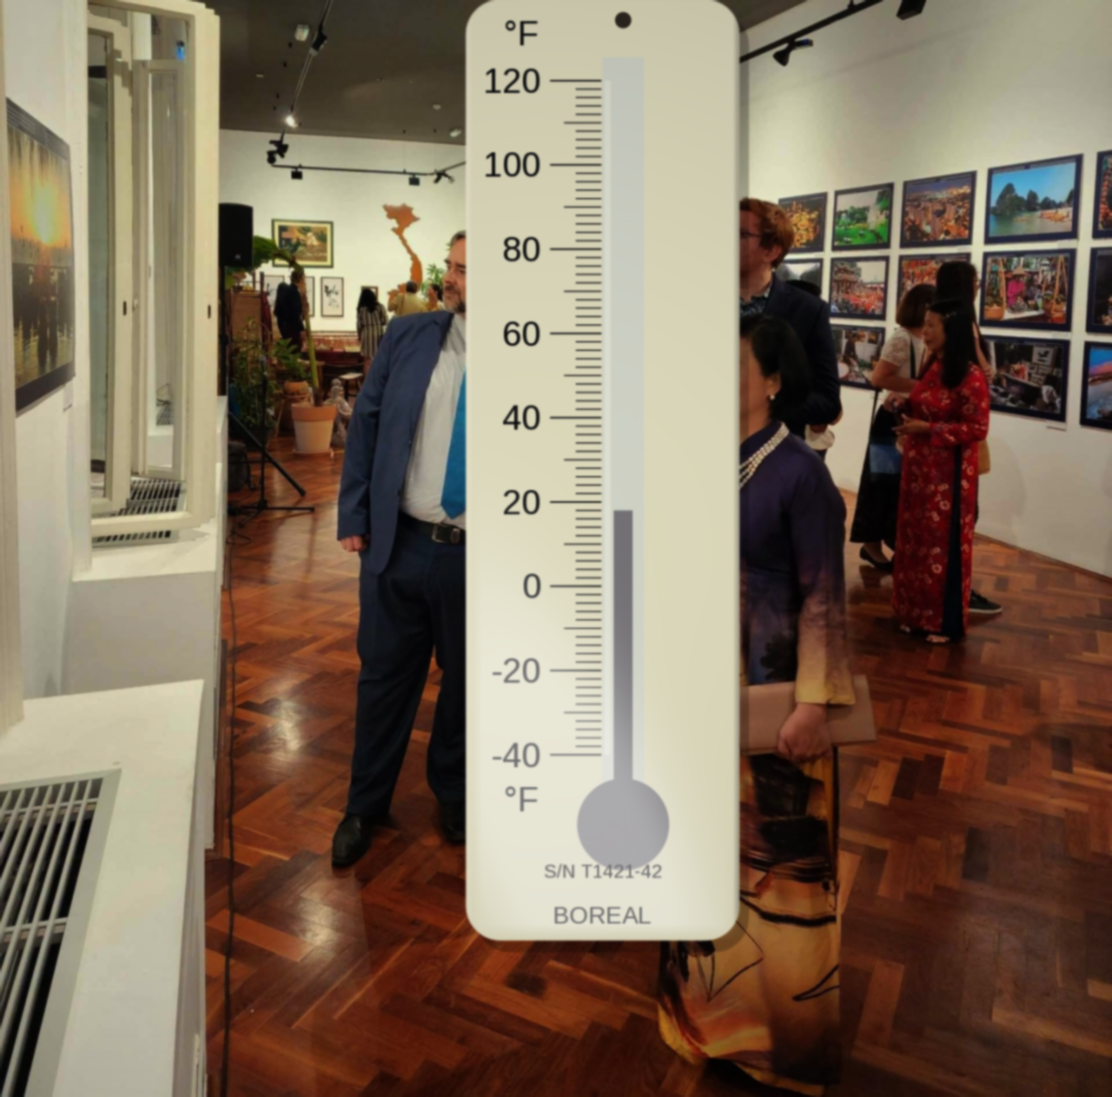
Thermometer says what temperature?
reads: 18 °F
